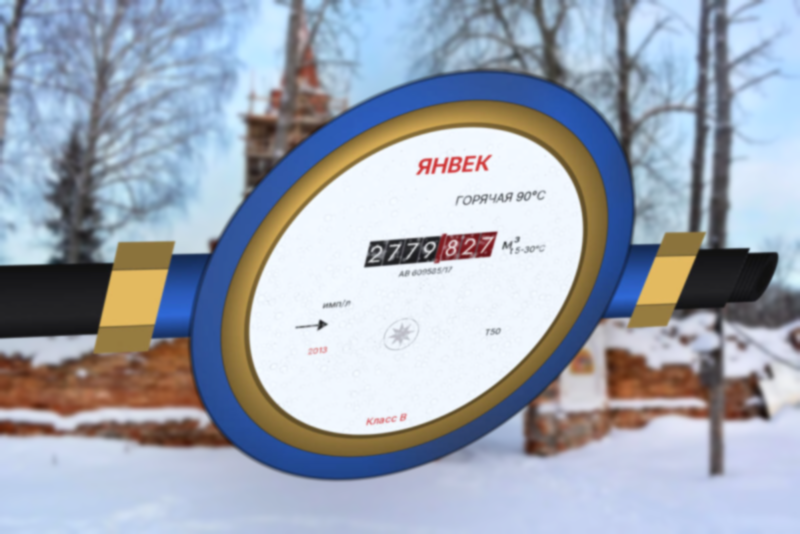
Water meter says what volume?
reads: 2779.827 m³
